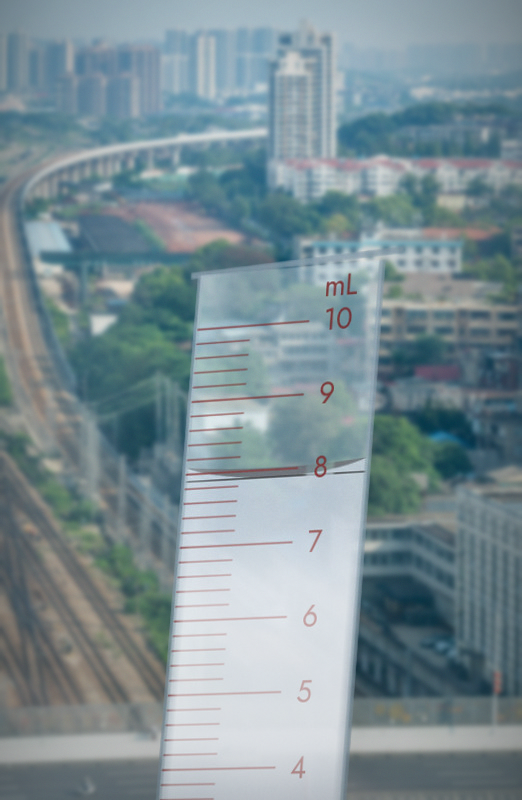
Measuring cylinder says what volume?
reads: 7.9 mL
